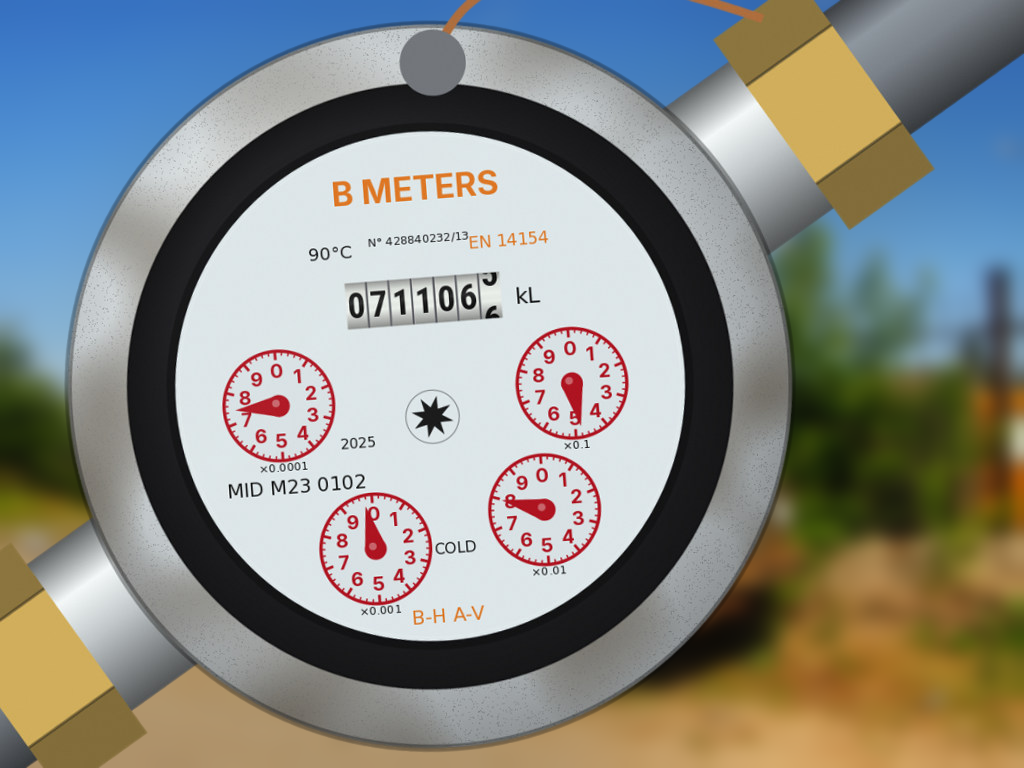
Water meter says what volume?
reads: 711065.4797 kL
